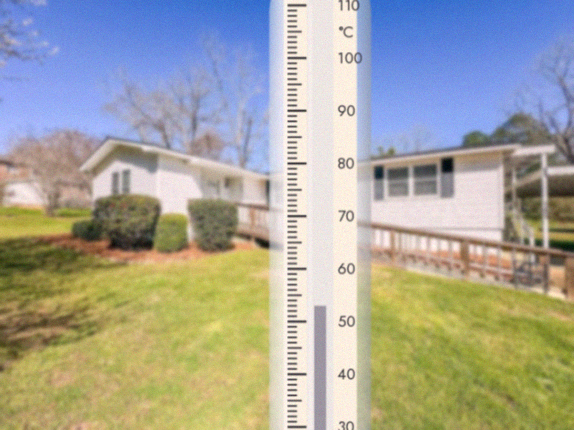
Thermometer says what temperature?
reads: 53 °C
